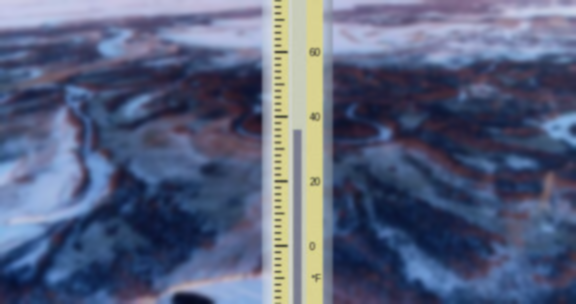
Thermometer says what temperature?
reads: 36 °F
